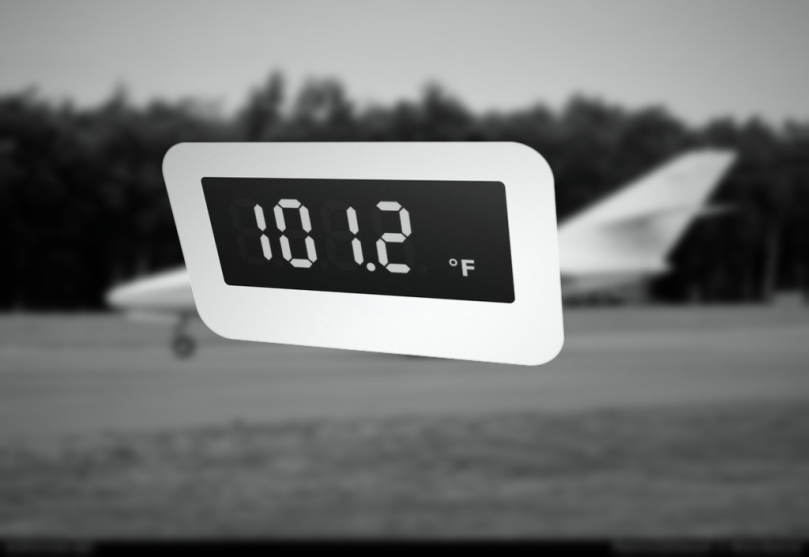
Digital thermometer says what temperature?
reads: 101.2 °F
